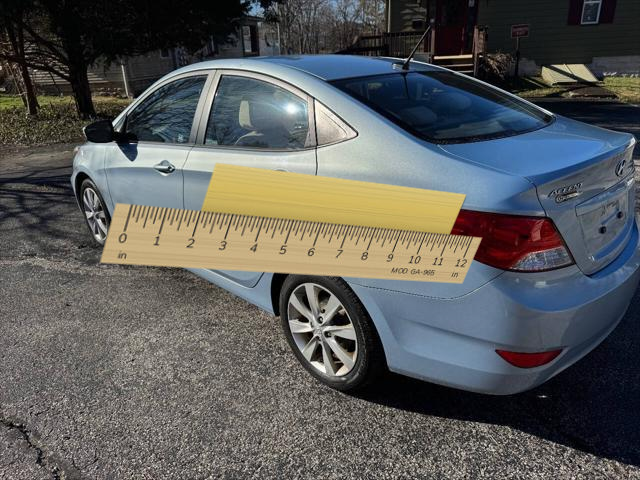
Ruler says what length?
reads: 9 in
